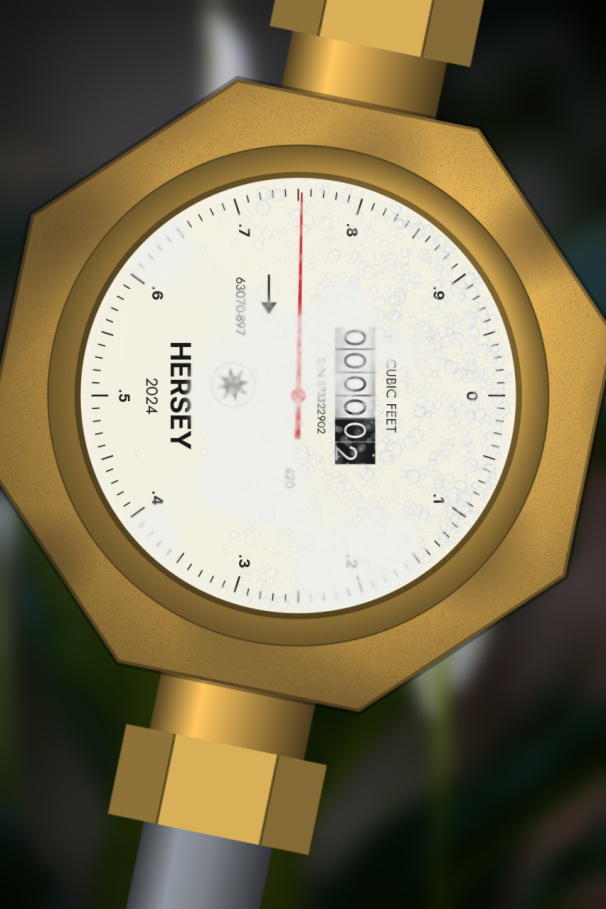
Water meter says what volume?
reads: 1.75 ft³
